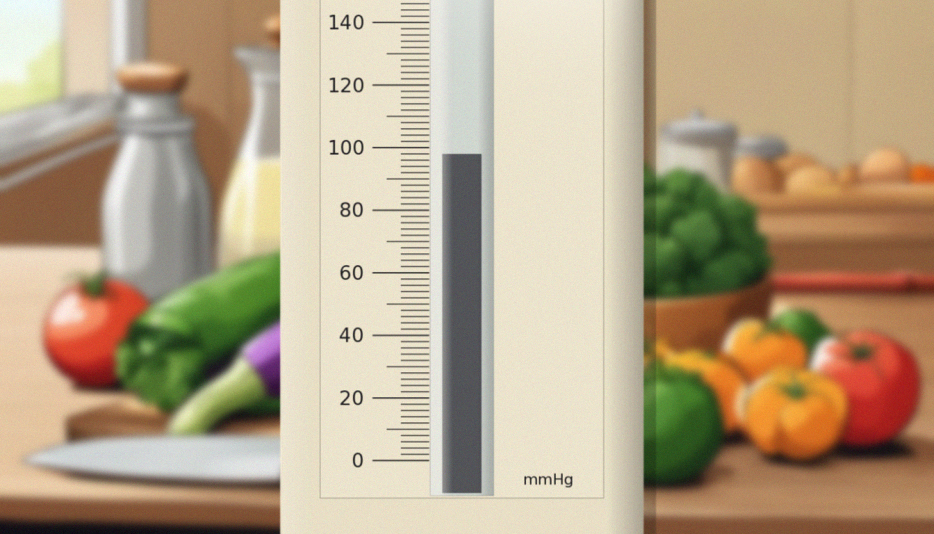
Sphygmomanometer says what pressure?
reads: 98 mmHg
